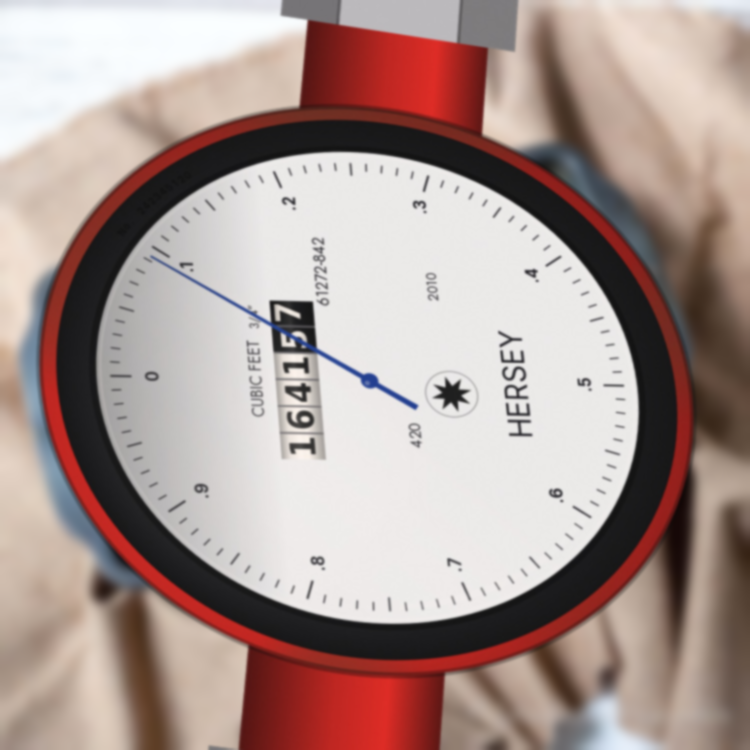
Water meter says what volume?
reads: 164157.09 ft³
